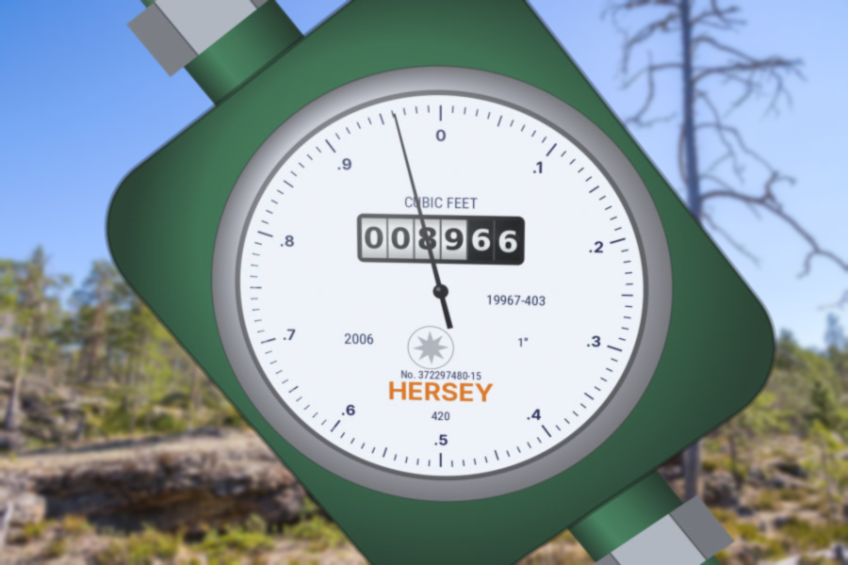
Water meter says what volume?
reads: 8965.96 ft³
